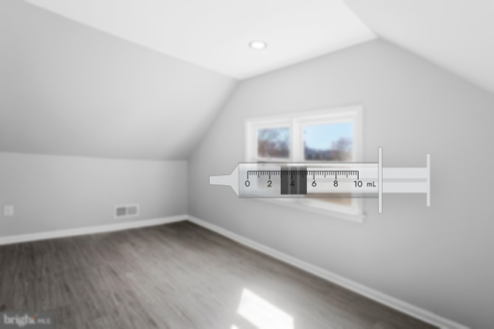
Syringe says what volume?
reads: 3 mL
